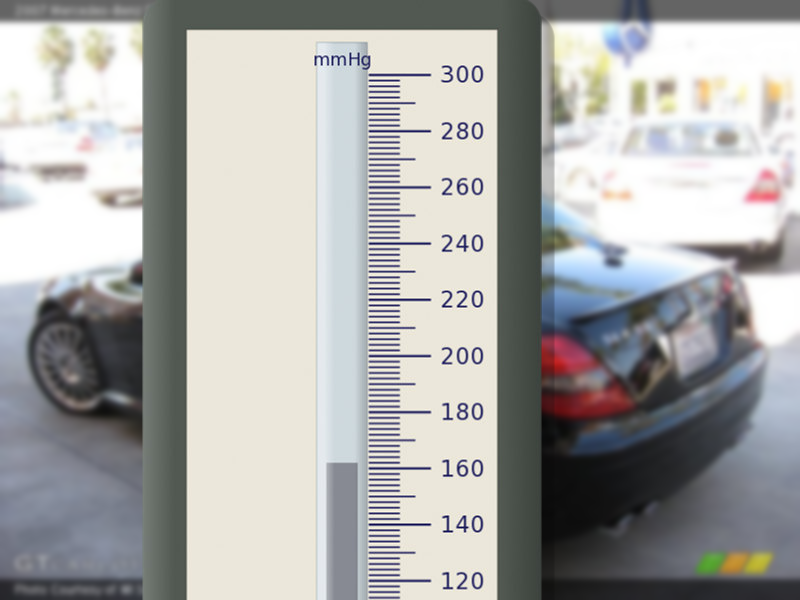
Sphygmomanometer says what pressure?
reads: 162 mmHg
